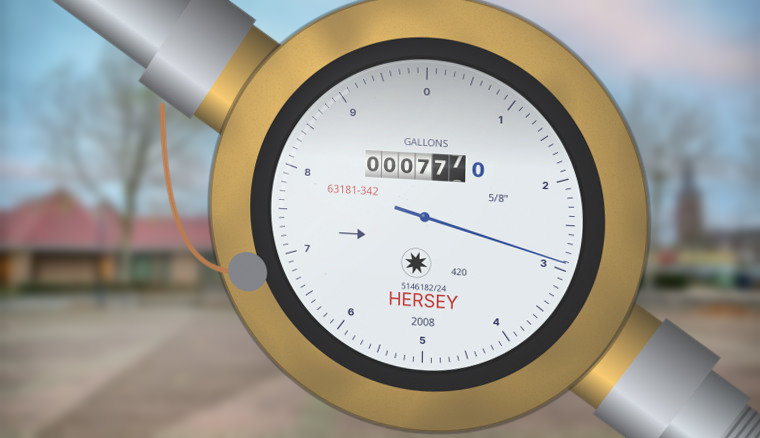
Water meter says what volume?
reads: 7772.9 gal
